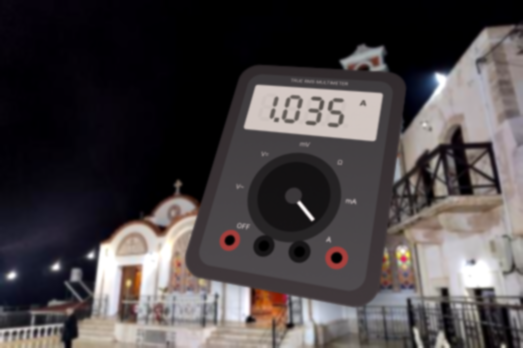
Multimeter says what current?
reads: 1.035 A
